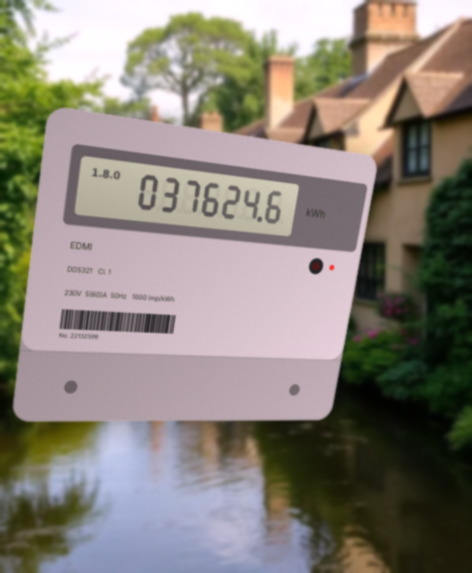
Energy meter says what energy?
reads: 37624.6 kWh
